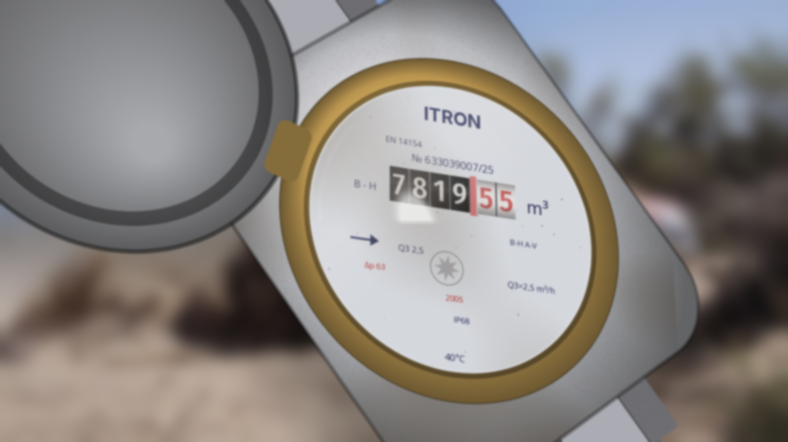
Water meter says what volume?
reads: 7819.55 m³
